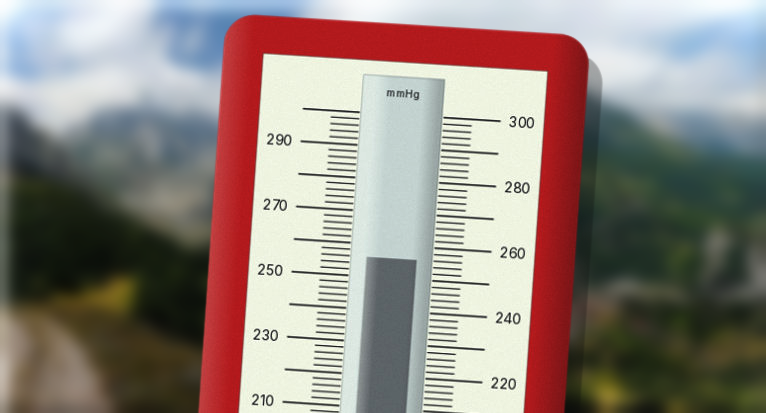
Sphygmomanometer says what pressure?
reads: 256 mmHg
